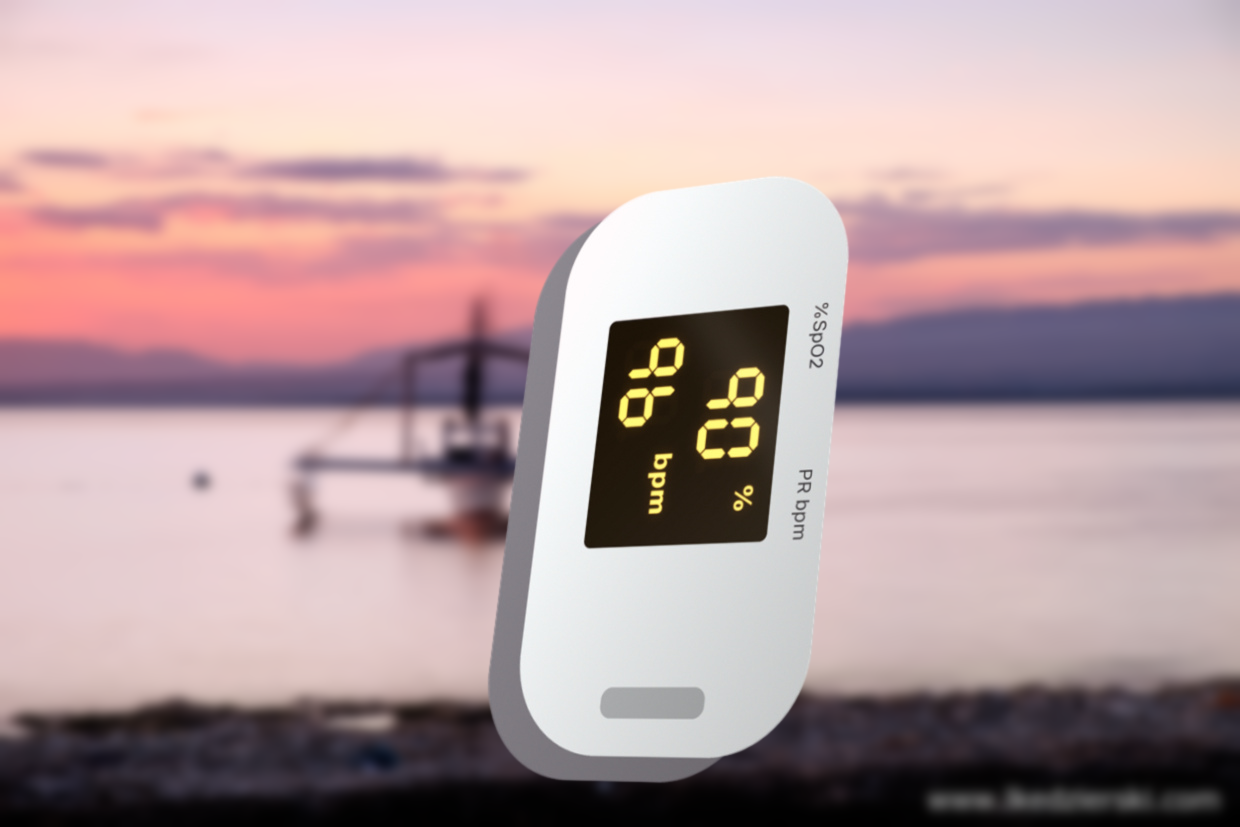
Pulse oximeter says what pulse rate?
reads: 96 bpm
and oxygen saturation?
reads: 90 %
